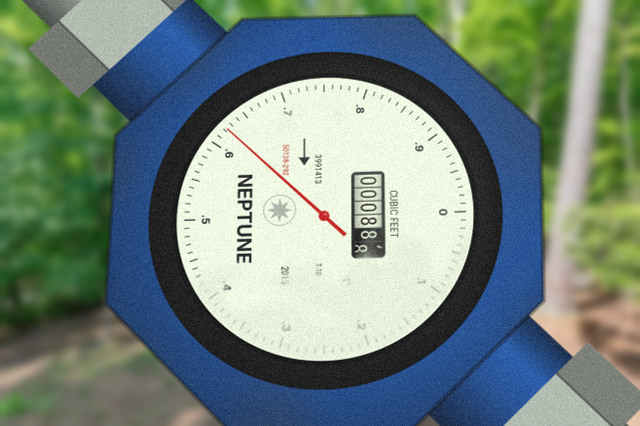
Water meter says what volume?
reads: 887.62 ft³
